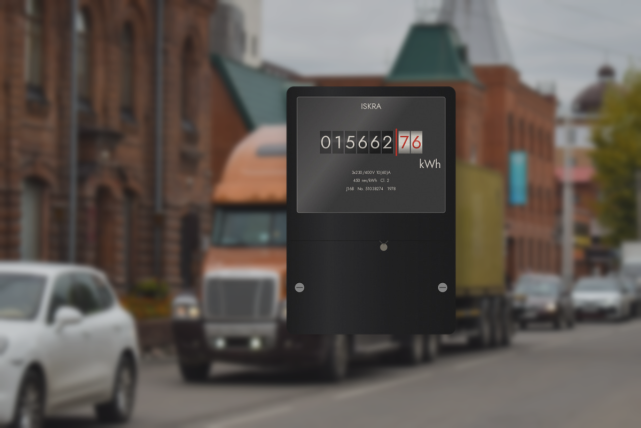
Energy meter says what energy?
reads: 15662.76 kWh
